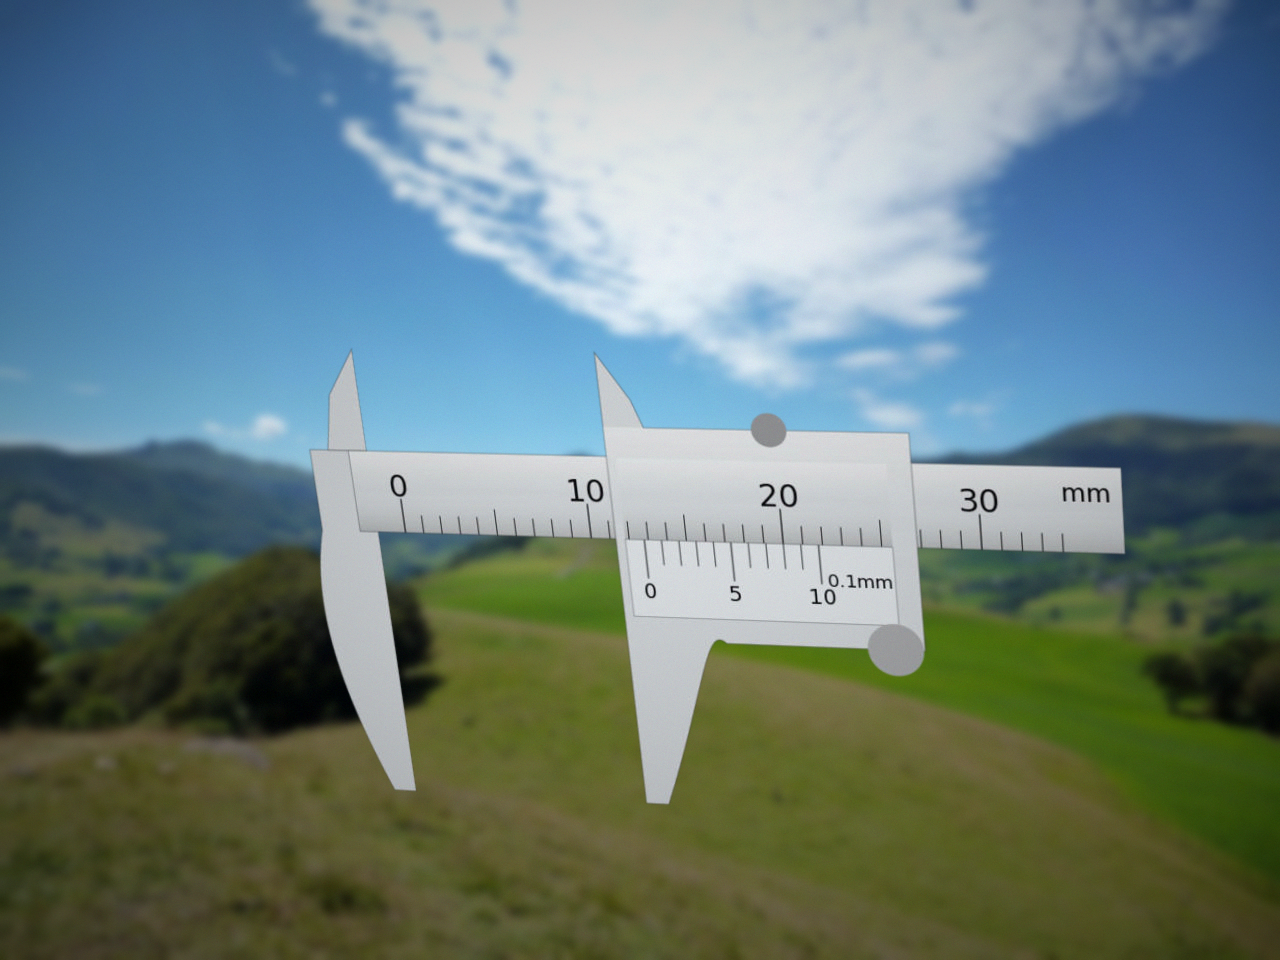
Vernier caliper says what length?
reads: 12.8 mm
